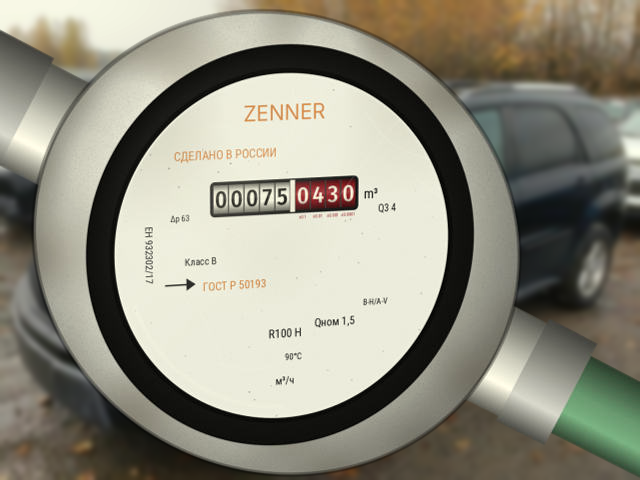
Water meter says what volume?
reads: 75.0430 m³
